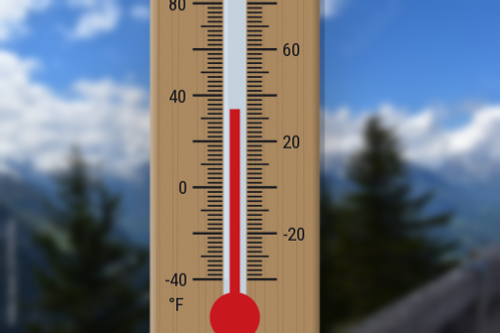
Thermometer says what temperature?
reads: 34 °F
